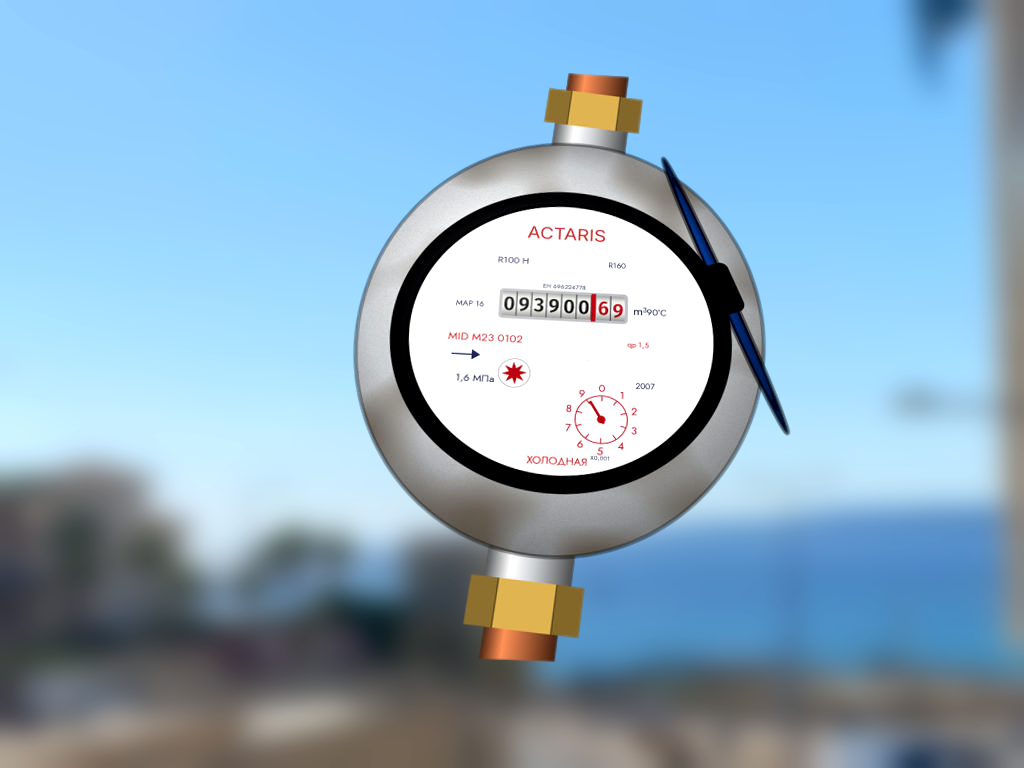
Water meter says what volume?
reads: 93900.689 m³
